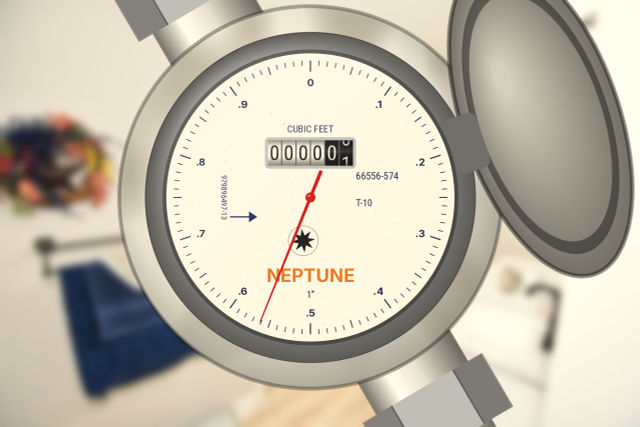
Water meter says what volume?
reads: 0.56 ft³
